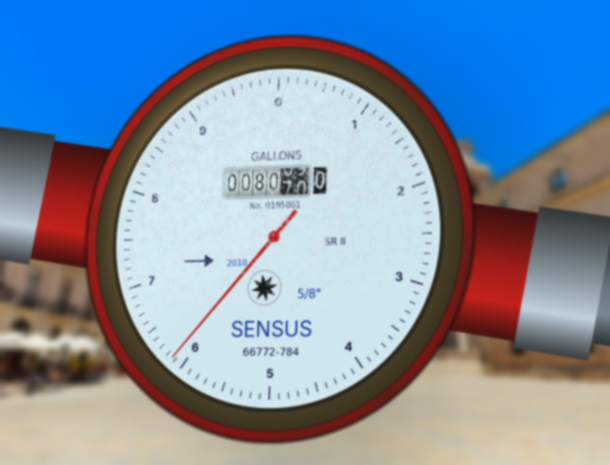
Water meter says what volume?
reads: 80696.1 gal
